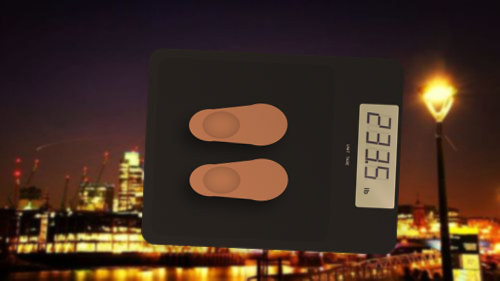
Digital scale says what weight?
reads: 233.5 lb
